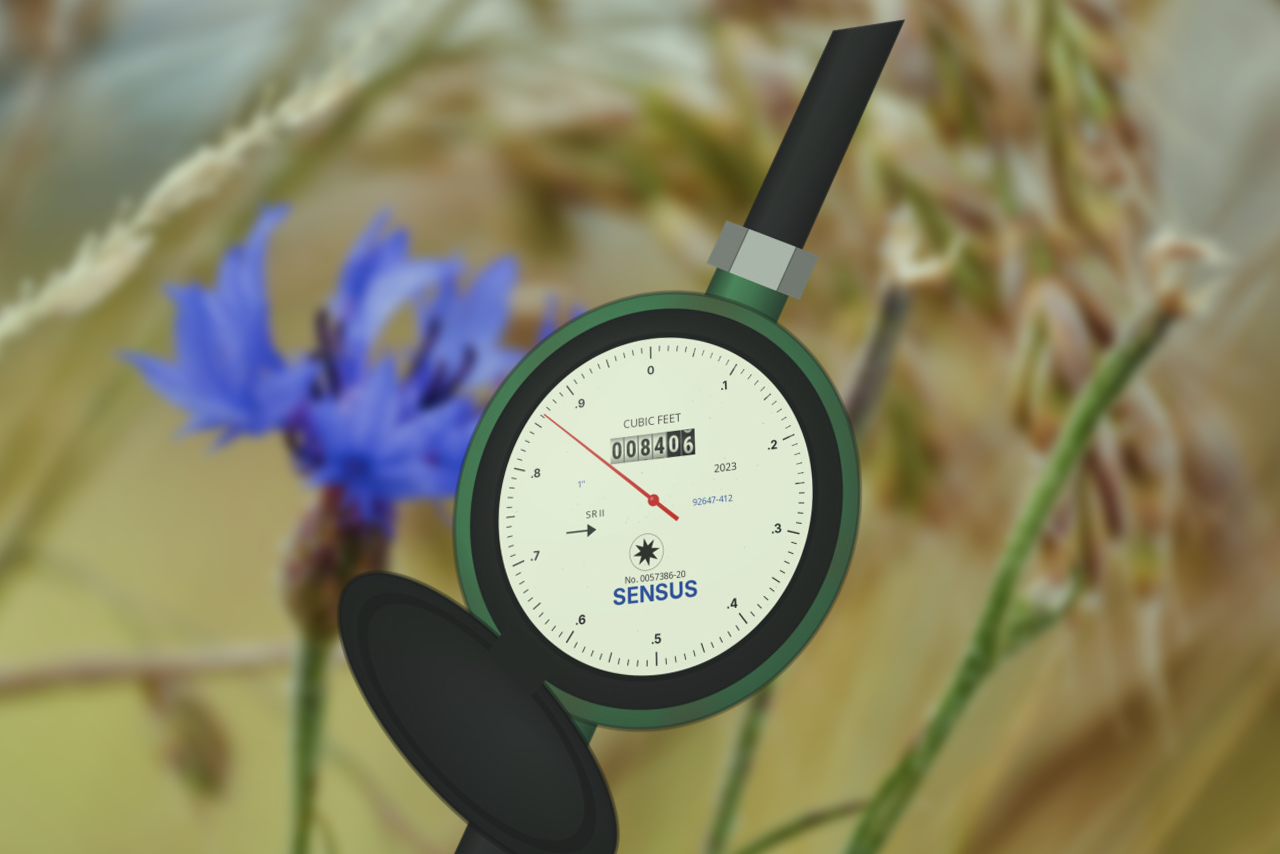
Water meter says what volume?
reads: 8405.86 ft³
